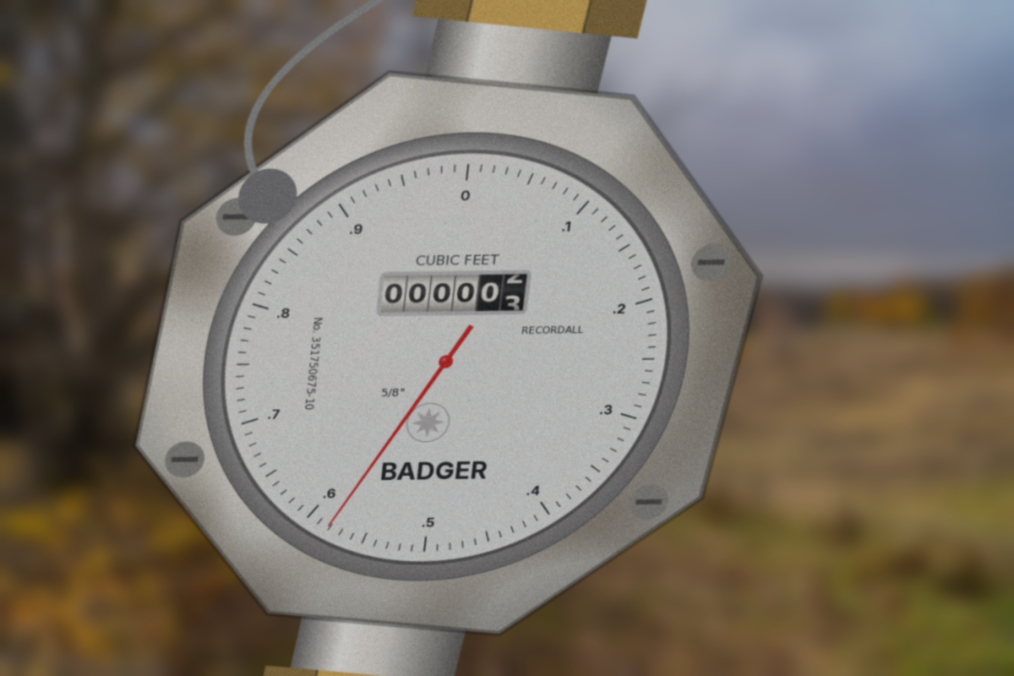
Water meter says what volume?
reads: 2.58 ft³
